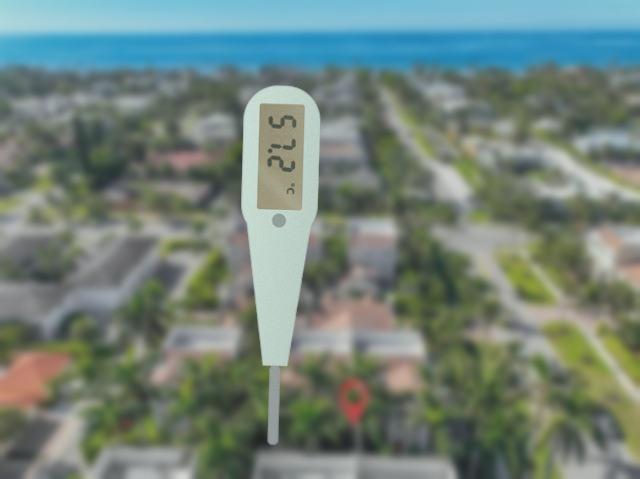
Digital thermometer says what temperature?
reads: 57.2 °C
